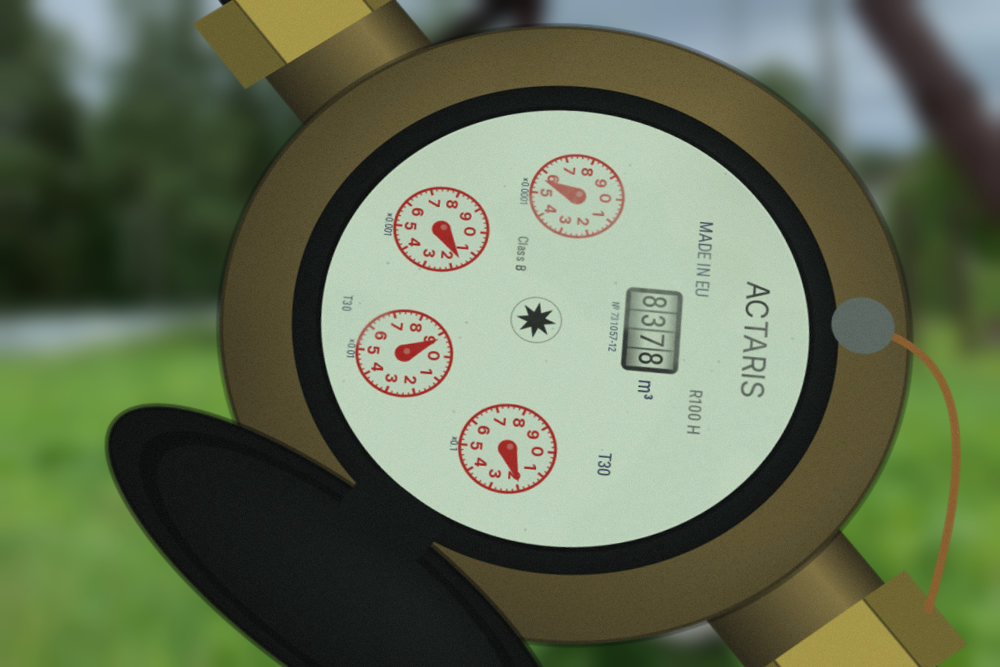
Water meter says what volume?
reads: 8378.1915 m³
